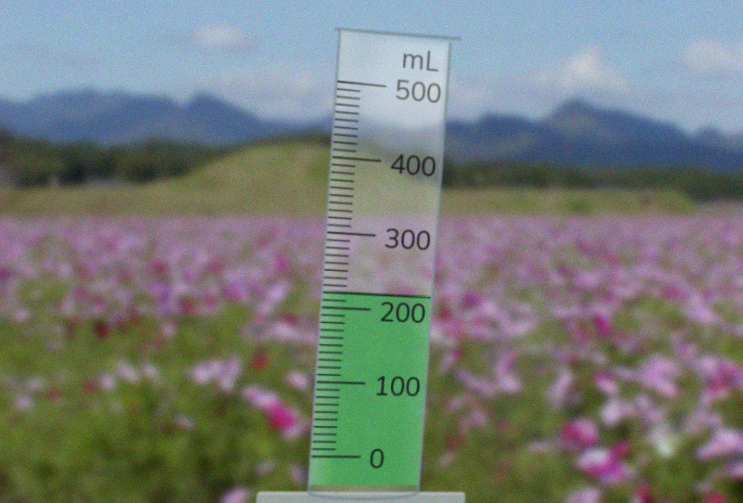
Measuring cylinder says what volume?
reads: 220 mL
